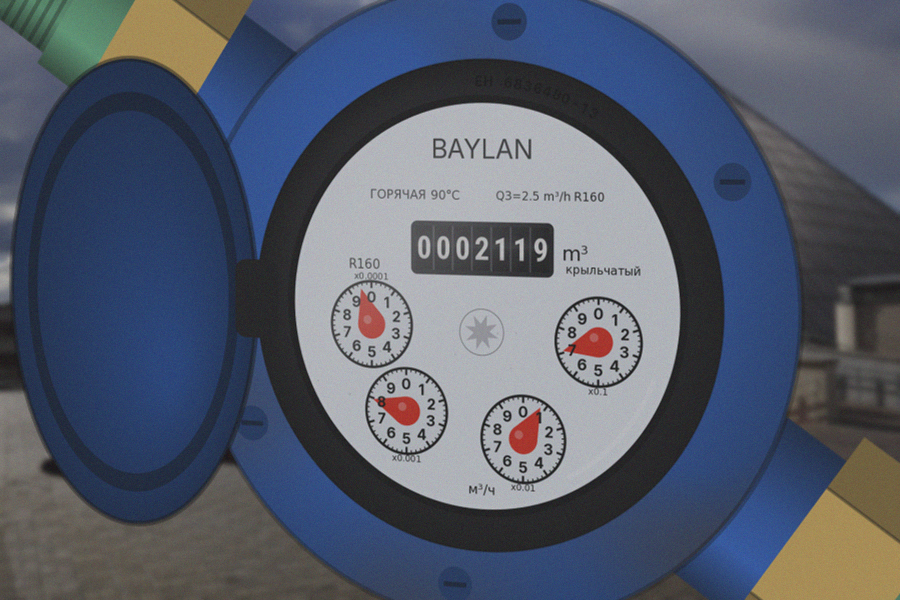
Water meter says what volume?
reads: 2119.7079 m³
